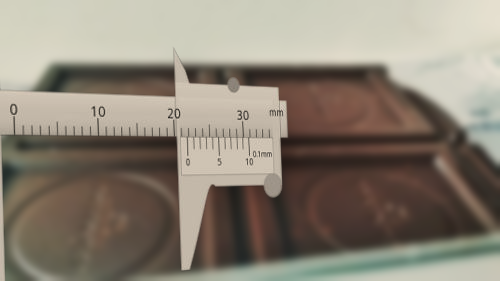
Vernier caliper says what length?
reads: 21.8 mm
